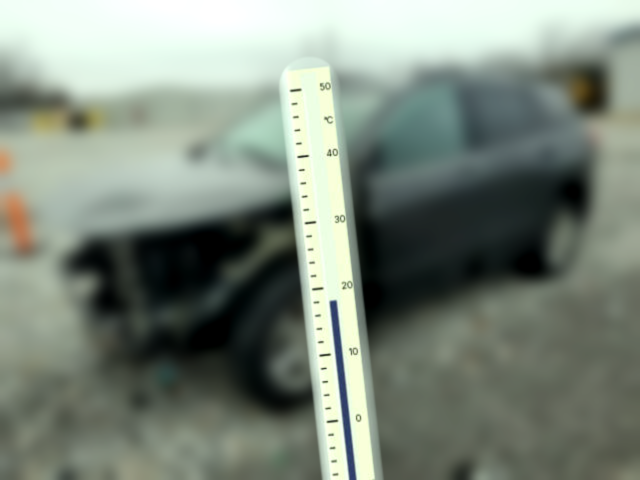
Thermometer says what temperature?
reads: 18 °C
